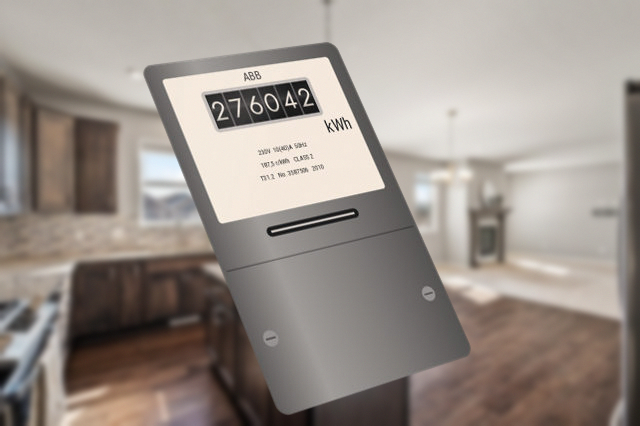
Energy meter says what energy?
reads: 276042 kWh
